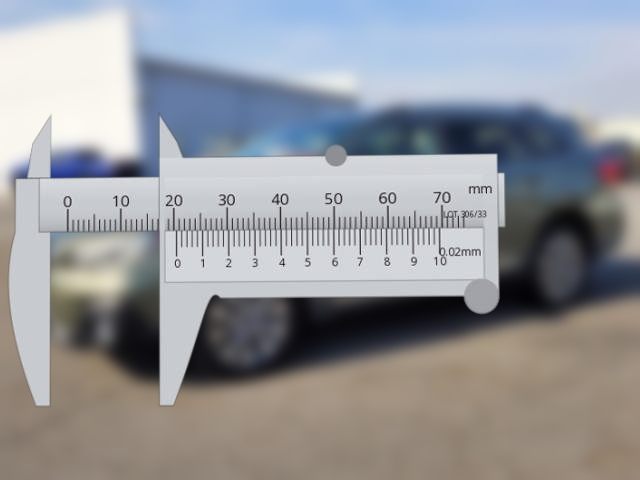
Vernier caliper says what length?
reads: 20.5 mm
